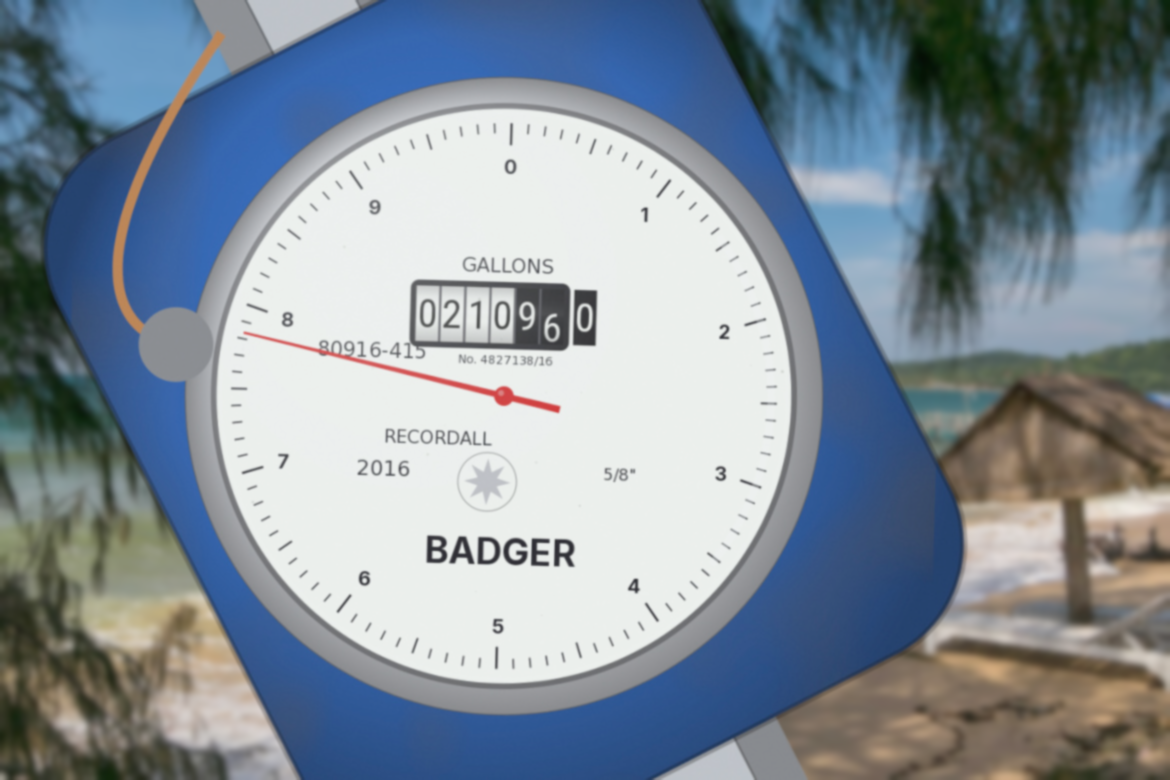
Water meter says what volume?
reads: 210957.8 gal
